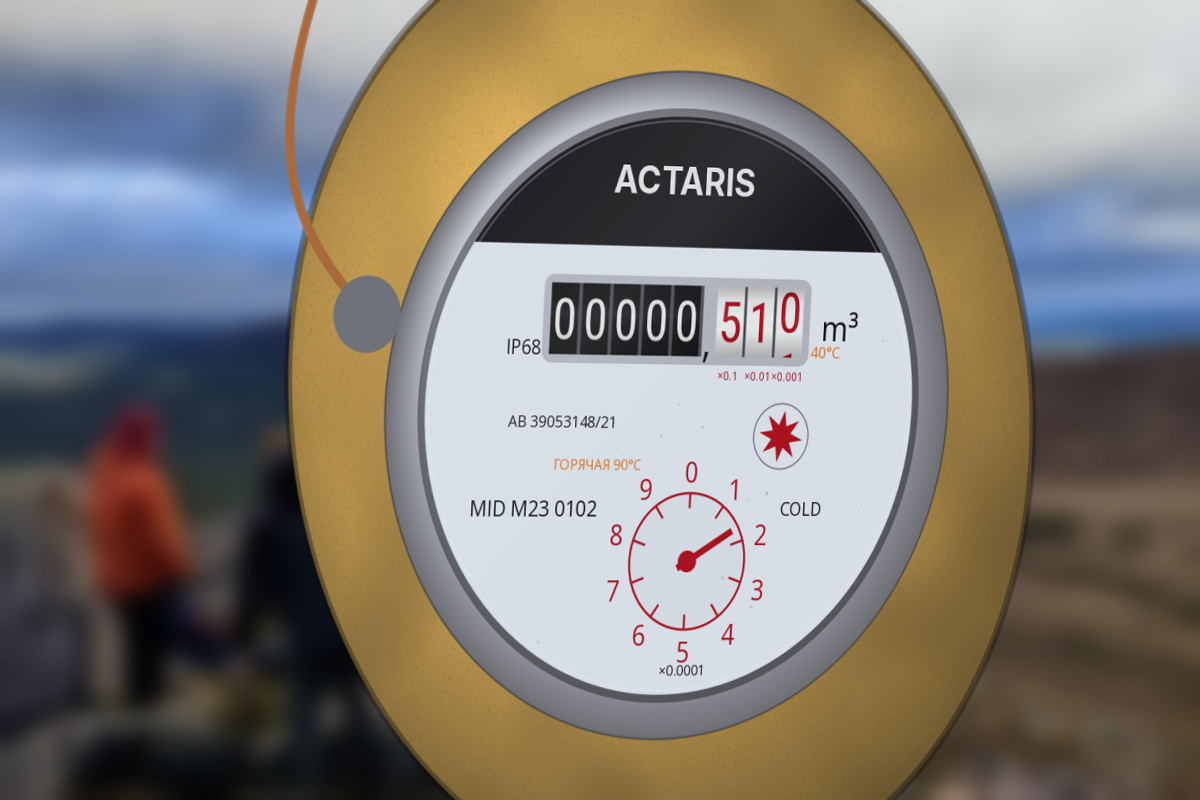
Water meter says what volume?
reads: 0.5101 m³
